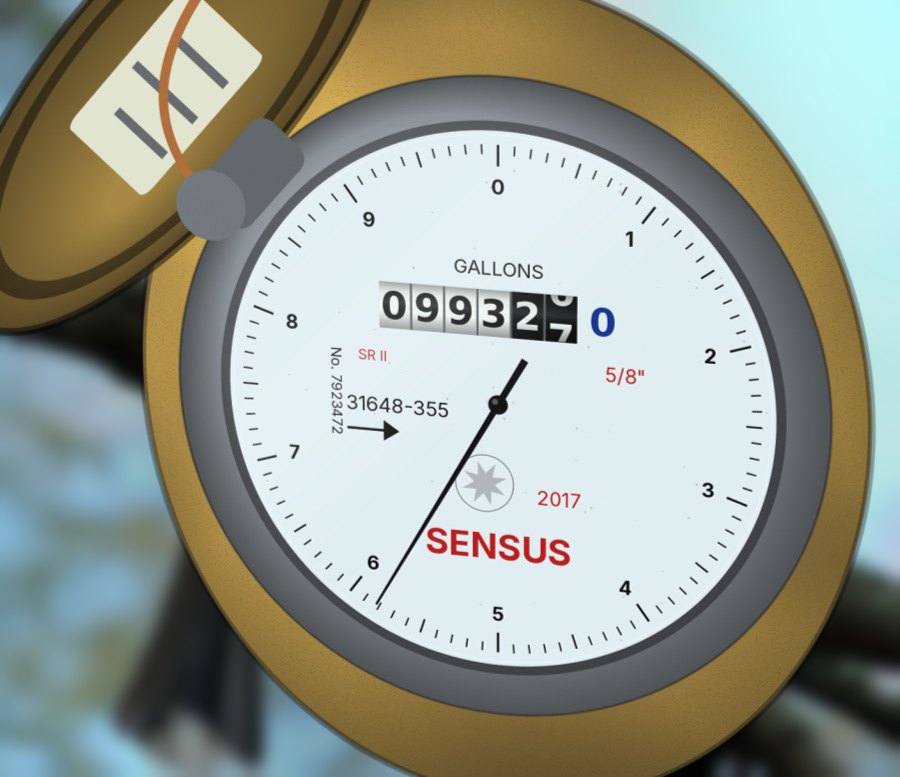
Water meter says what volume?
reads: 993265.8 gal
